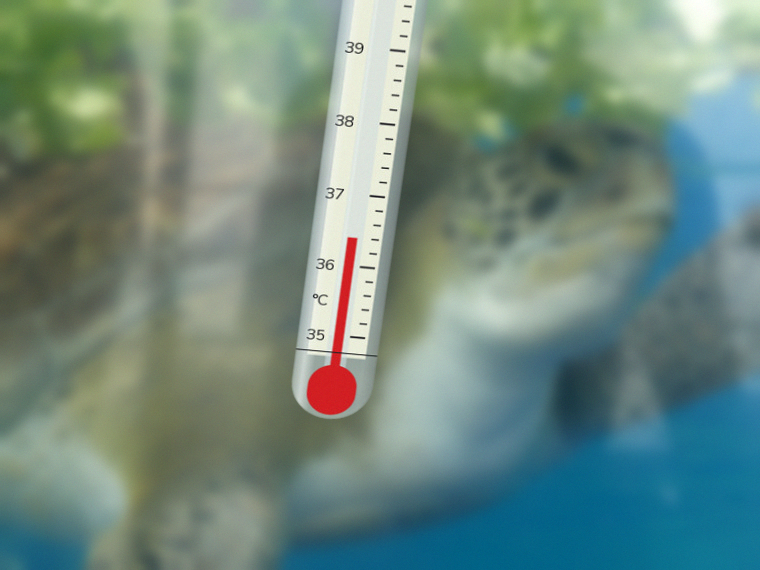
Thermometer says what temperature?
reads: 36.4 °C
